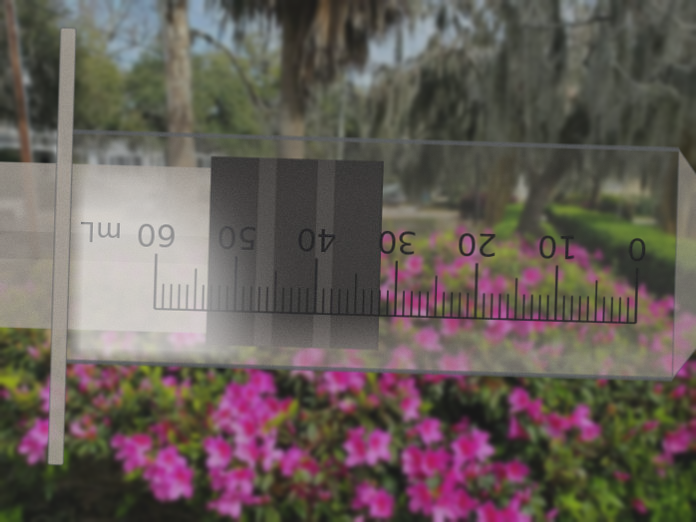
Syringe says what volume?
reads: 32 mL
